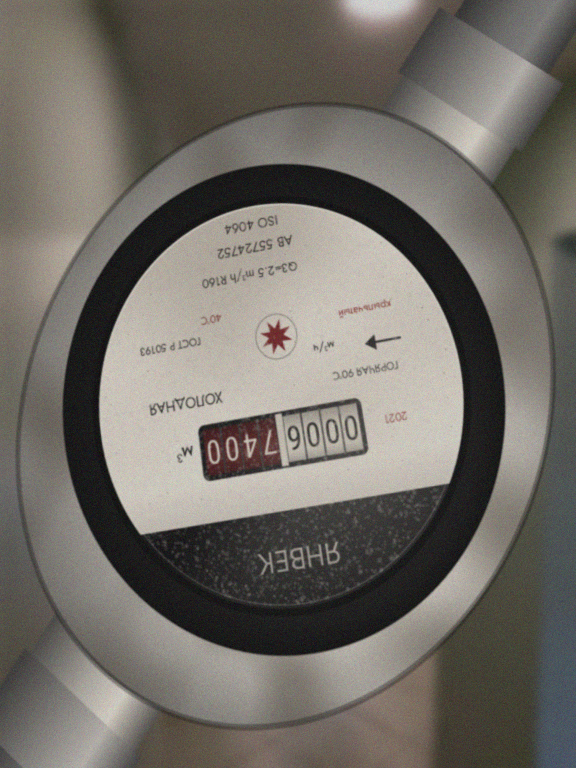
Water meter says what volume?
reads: 6.7400 m³
